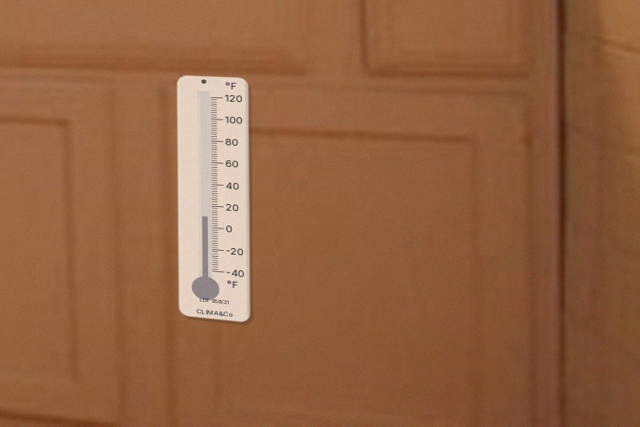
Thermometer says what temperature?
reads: 10 °F
